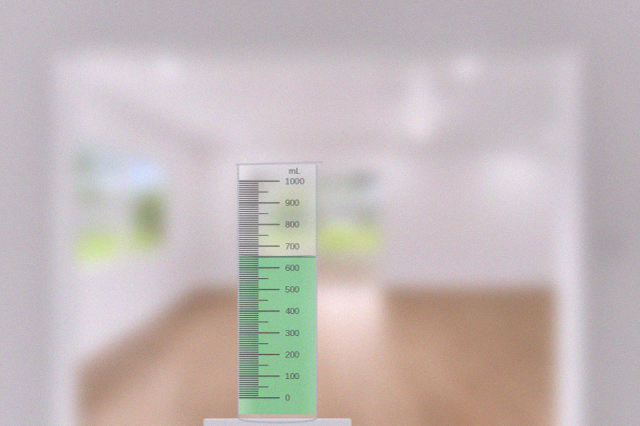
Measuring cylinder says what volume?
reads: 650 mL
